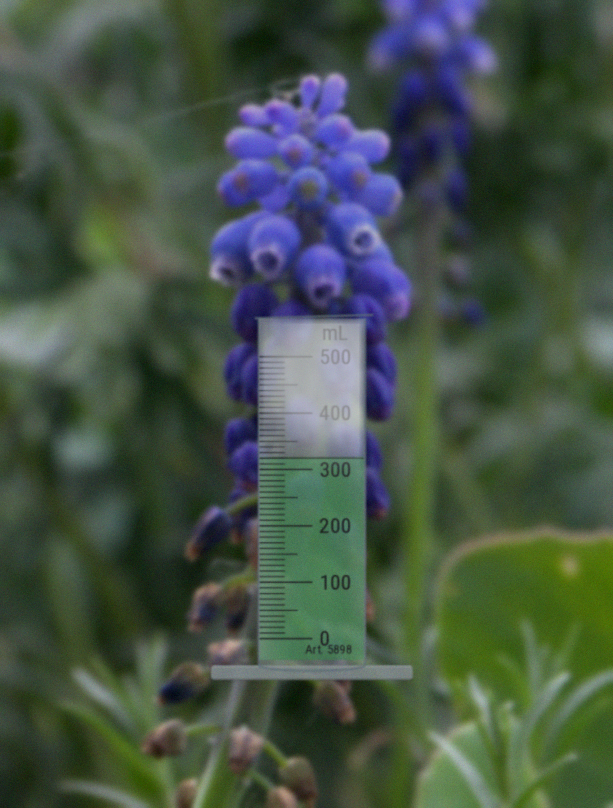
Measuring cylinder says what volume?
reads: 320 mL
